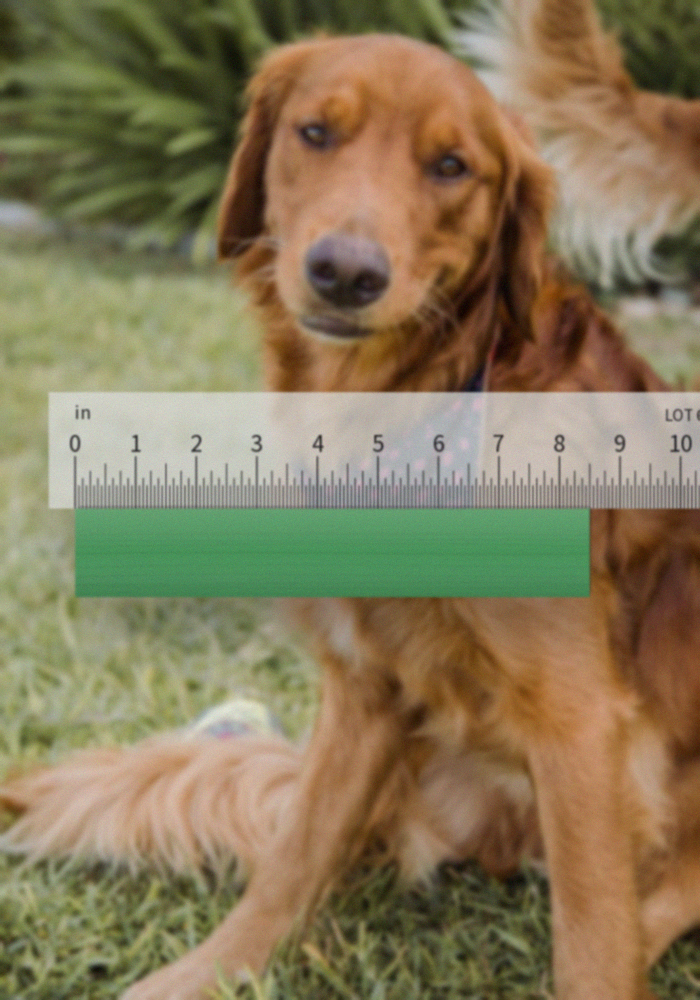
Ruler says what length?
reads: 8.5 in
